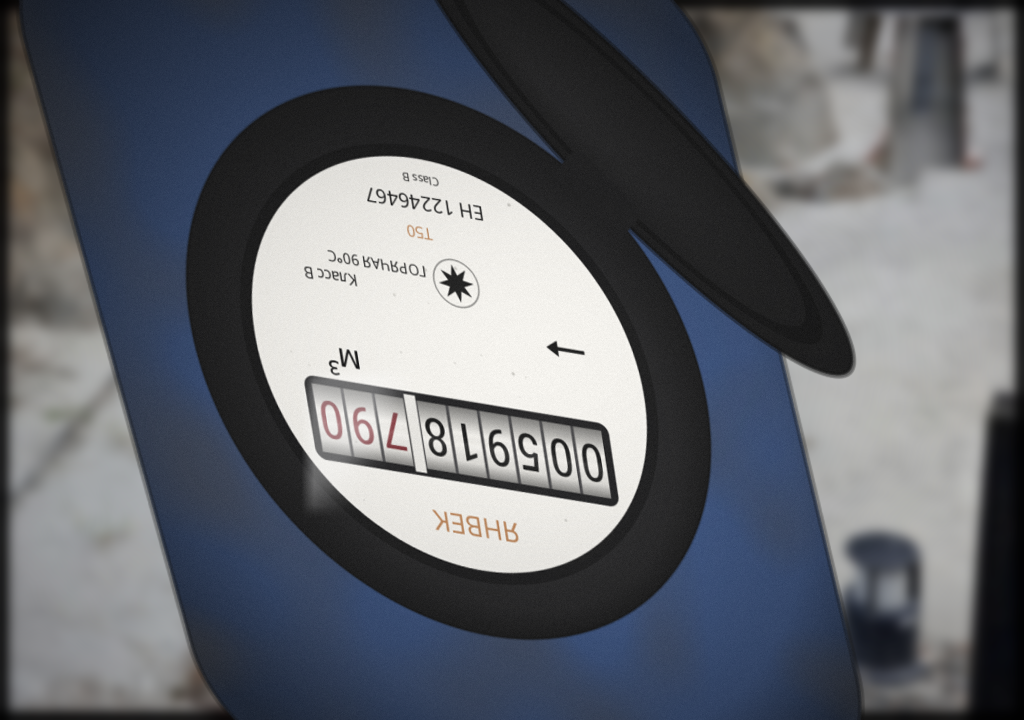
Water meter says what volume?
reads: 5918.790 m³
